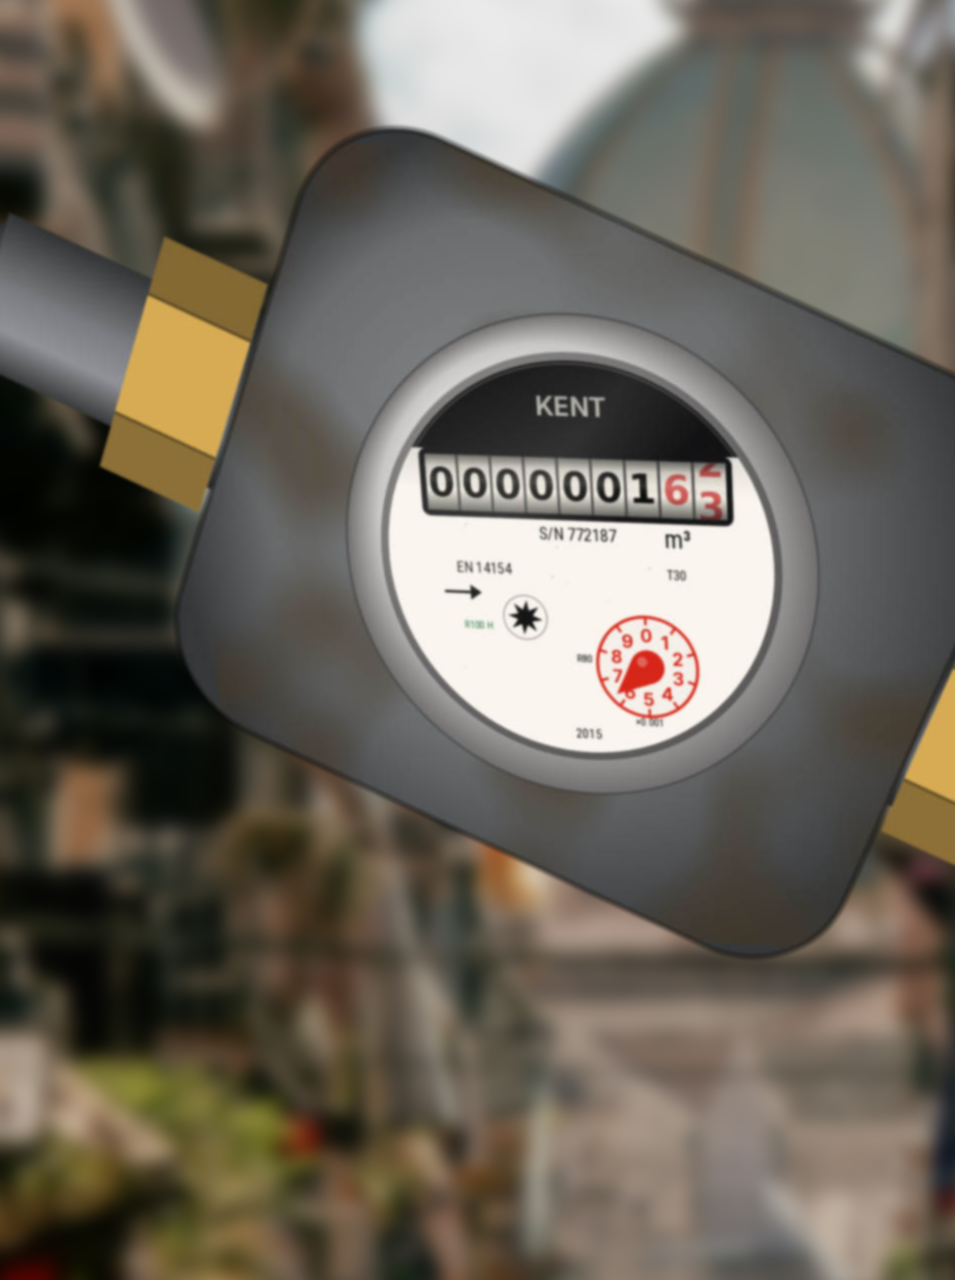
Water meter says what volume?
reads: 1.626 m³
